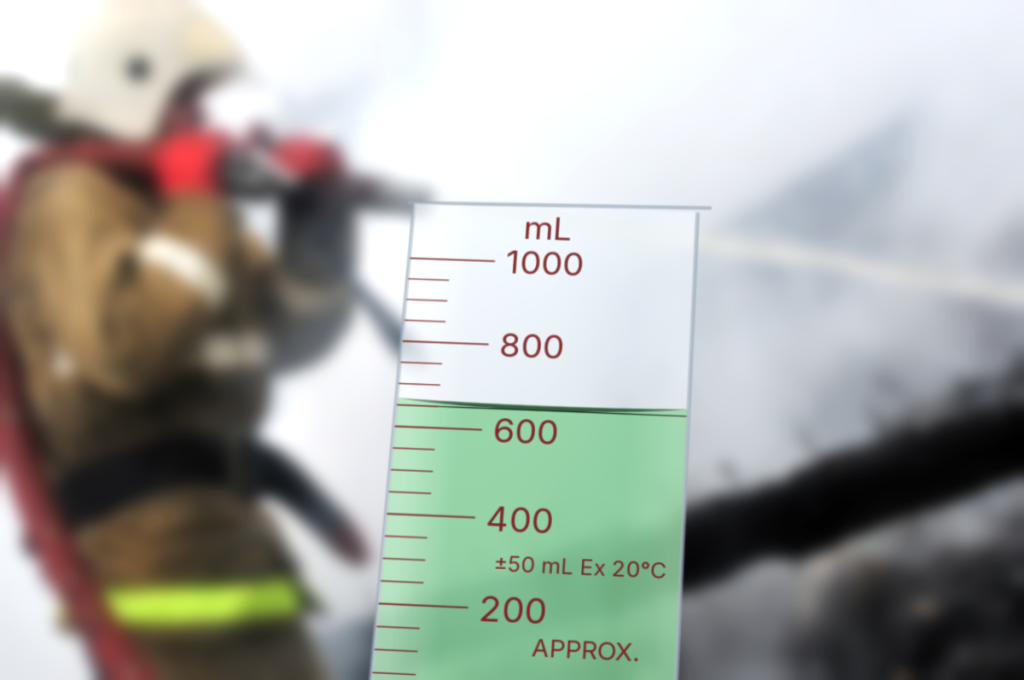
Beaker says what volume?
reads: 650 mL
